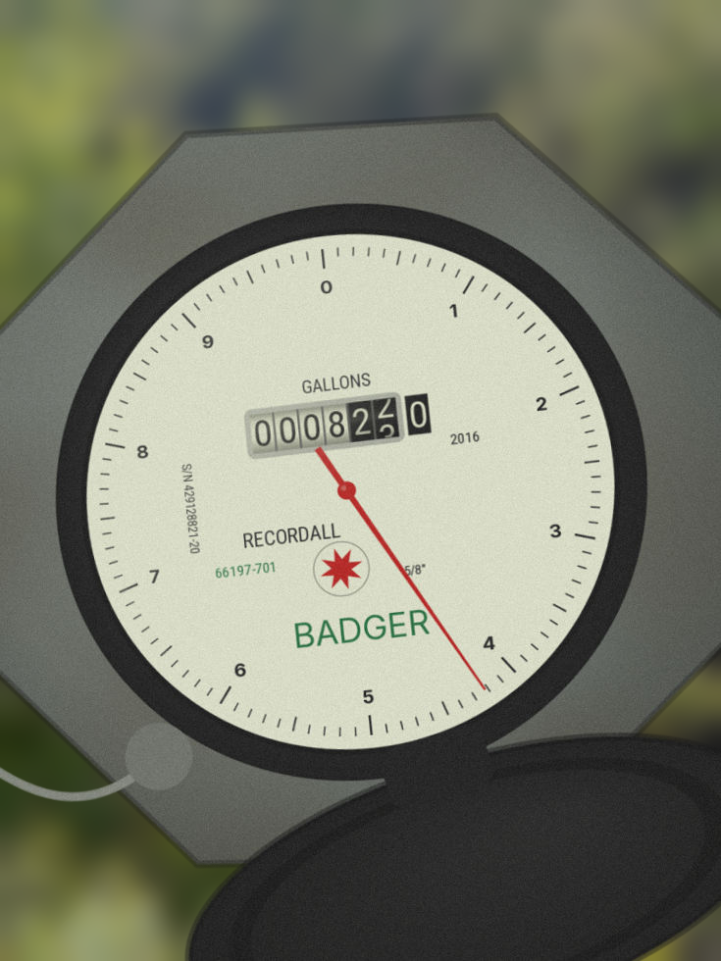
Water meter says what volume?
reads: 8224.2 gal
